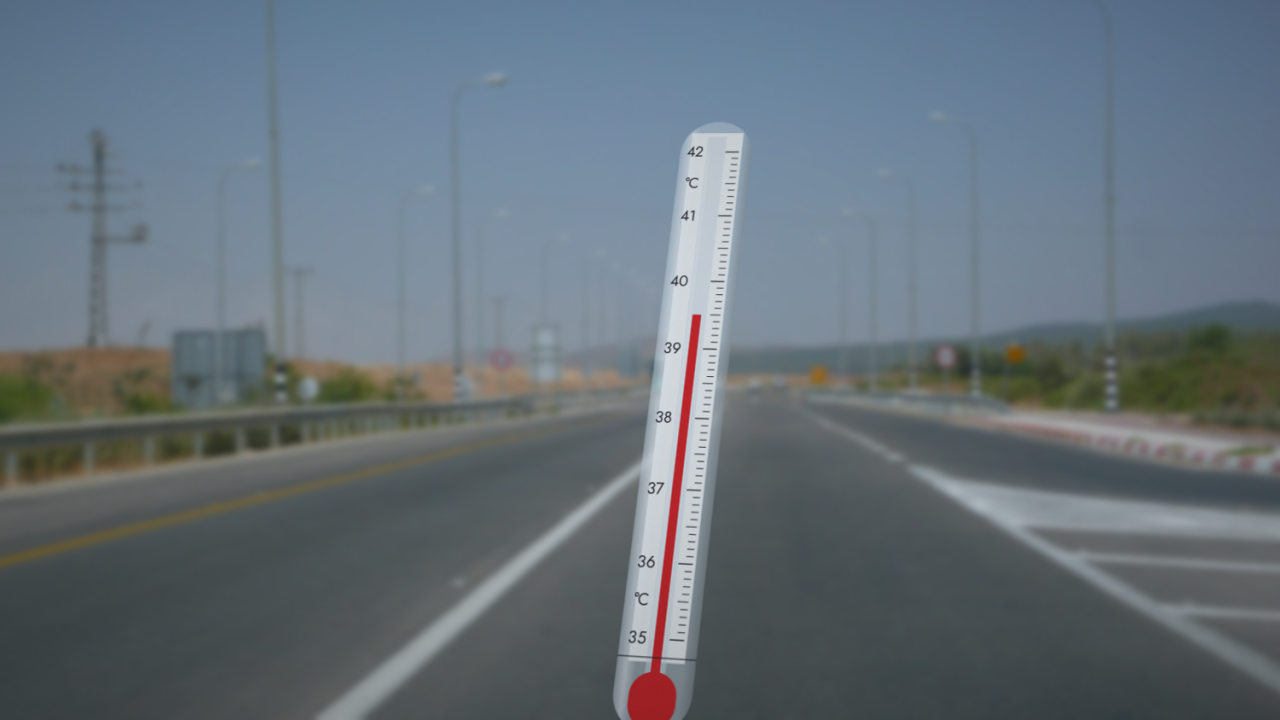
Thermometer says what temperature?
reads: 39.5 °C
